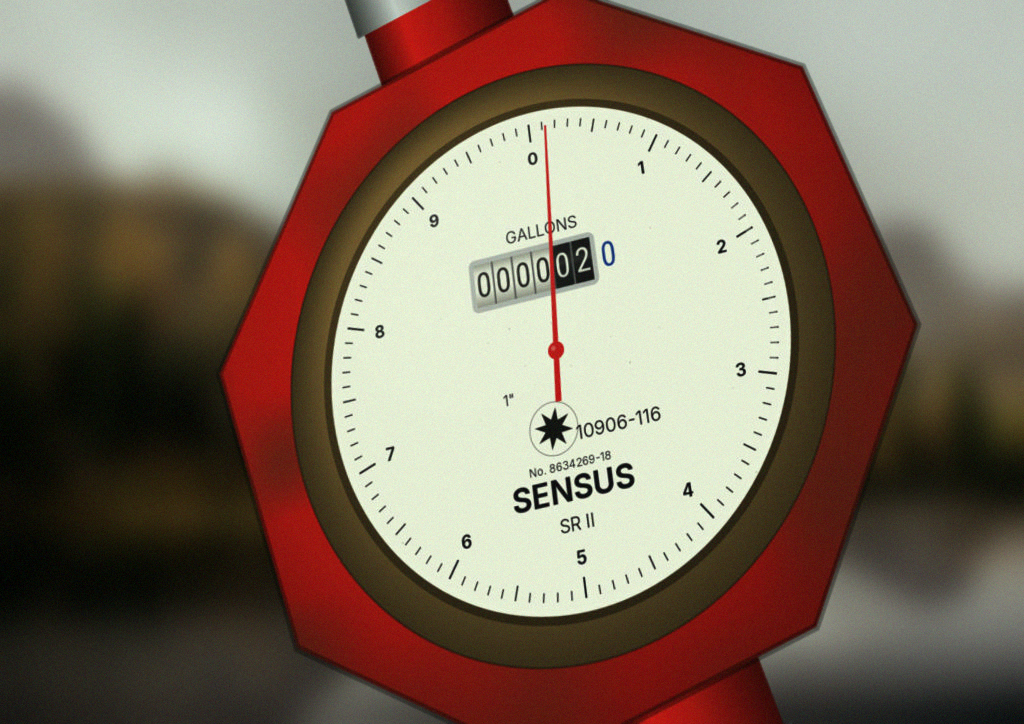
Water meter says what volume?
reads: 20.1 gal
